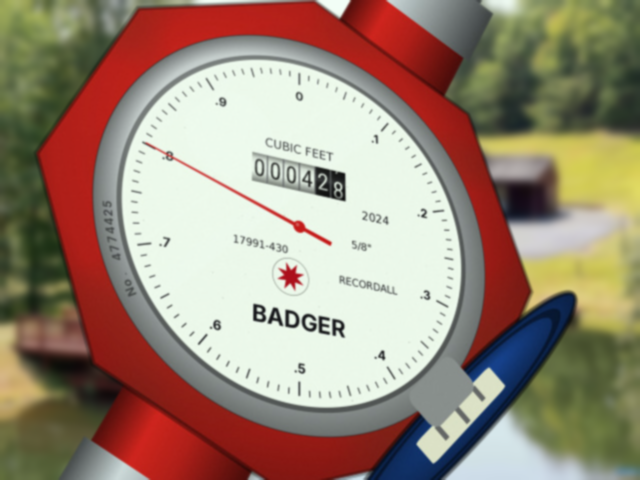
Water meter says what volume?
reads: 427.80 ft³
